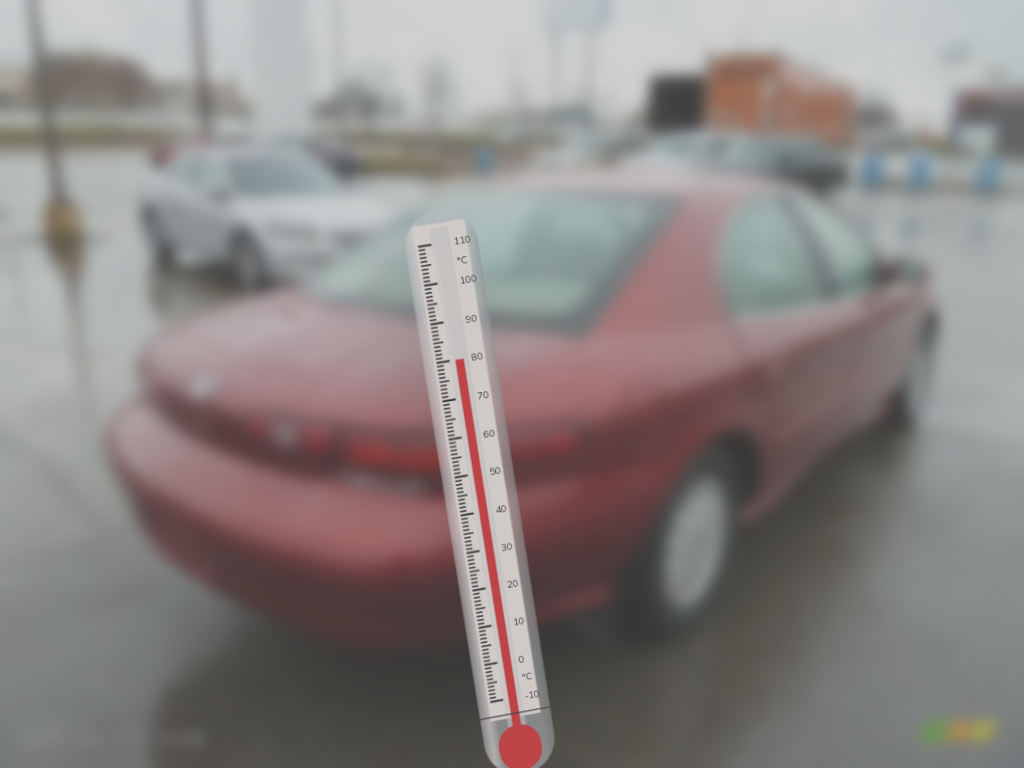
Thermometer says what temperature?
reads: 80 °C
